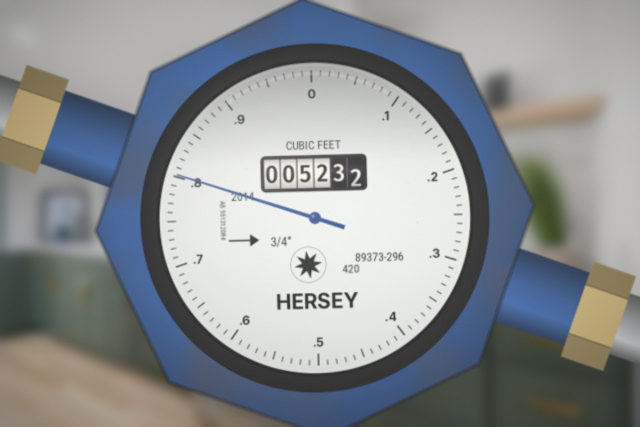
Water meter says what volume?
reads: 5231.80 ft³
